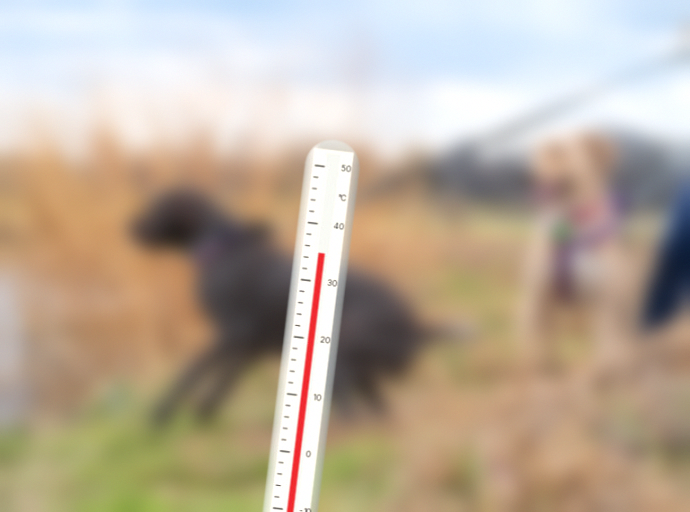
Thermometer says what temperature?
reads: 35 °C
